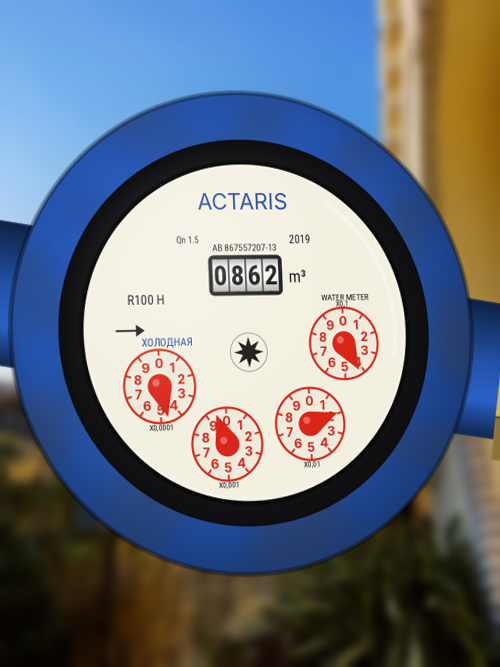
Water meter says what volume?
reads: 862.4194 m³
